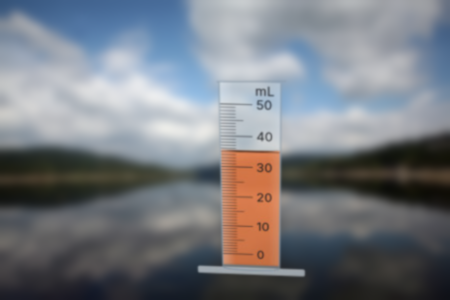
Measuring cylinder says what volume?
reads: 35 mL
